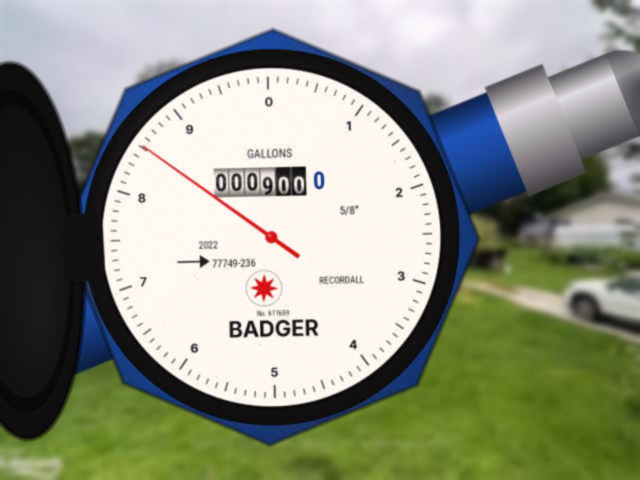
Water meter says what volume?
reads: 8998.5 gal
